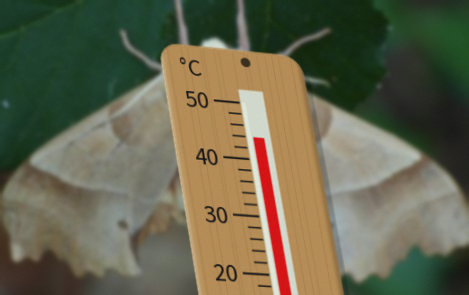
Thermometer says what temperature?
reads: 44 °C
